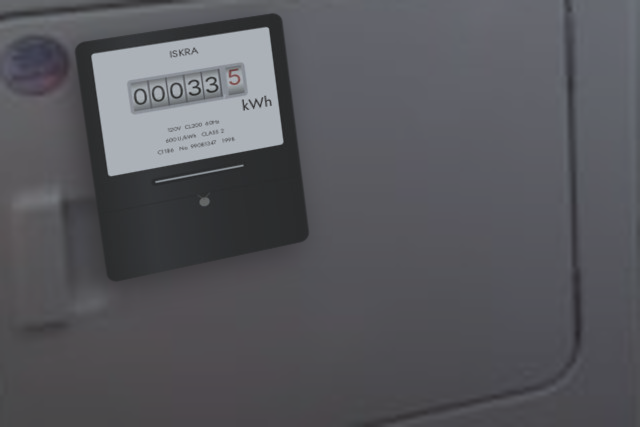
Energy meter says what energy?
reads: 33.5 kWh
